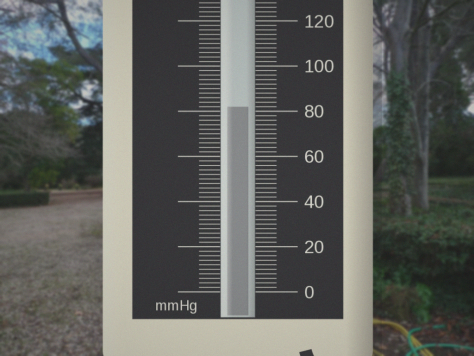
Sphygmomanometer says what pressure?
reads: 82 mmHg
